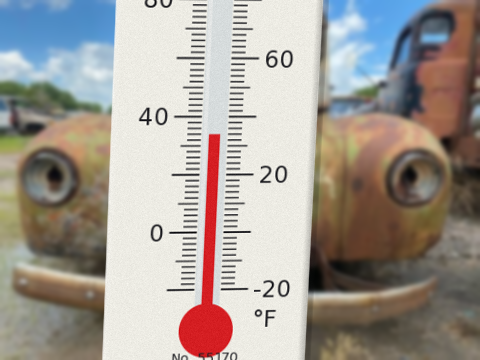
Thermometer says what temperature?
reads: 34 °F
